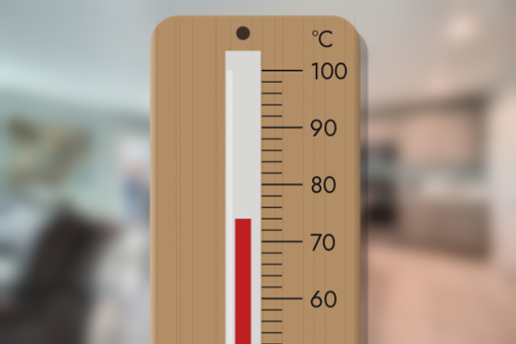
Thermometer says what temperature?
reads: 74 °C
